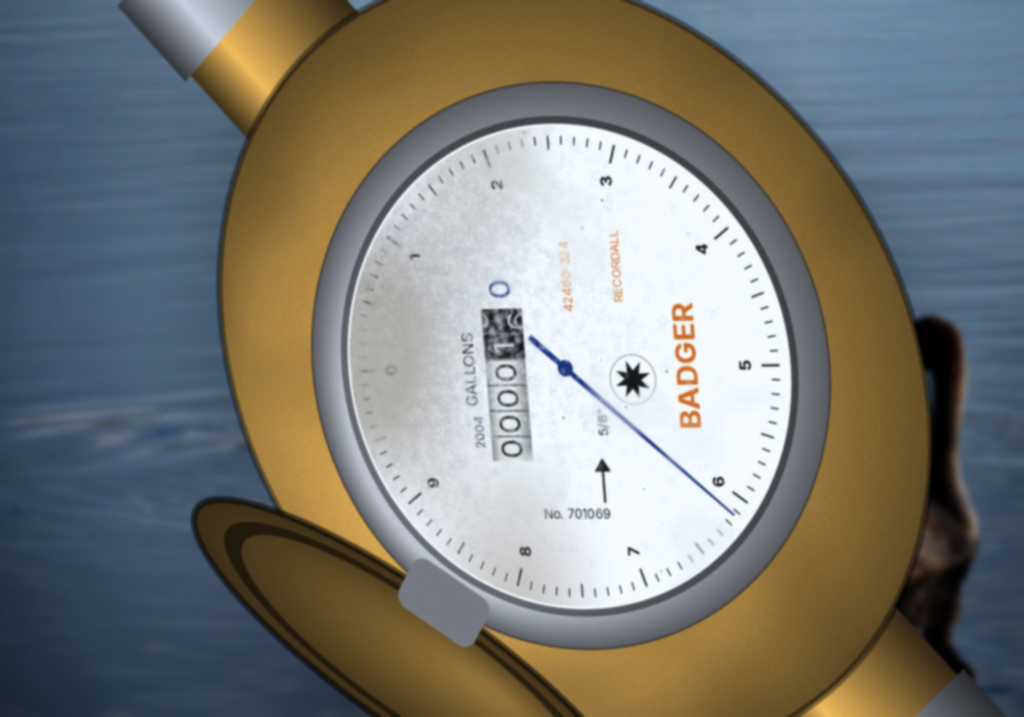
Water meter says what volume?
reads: 156.1 gal
